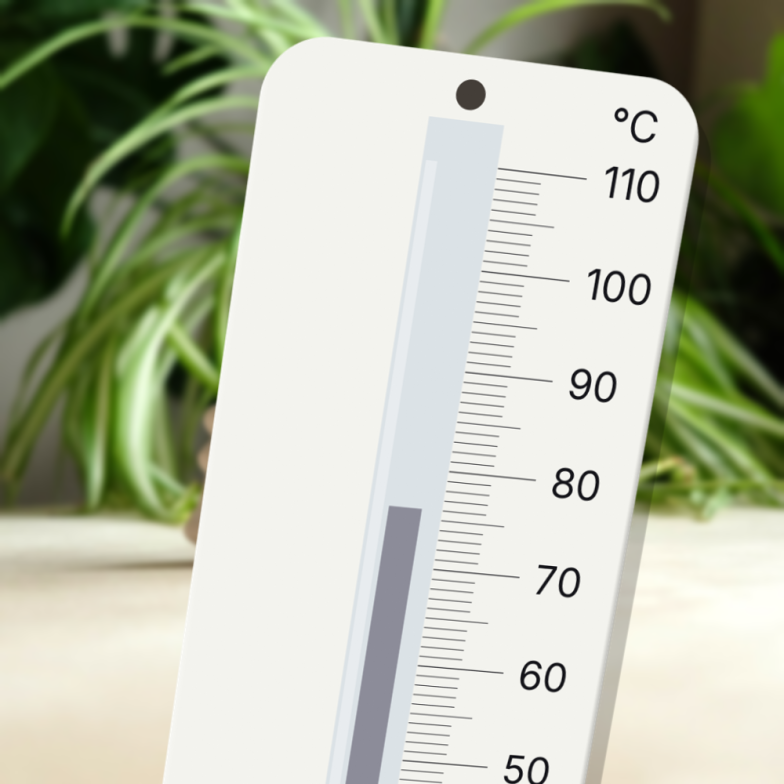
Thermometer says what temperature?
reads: 76 °C
